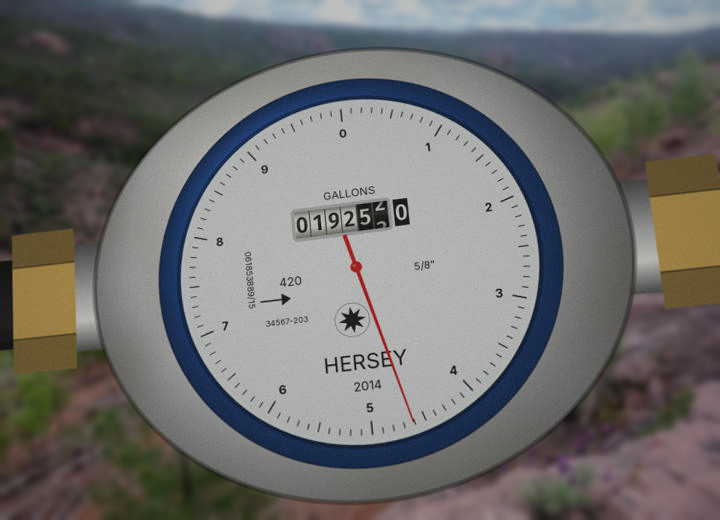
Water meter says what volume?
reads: 192524.6 gal
